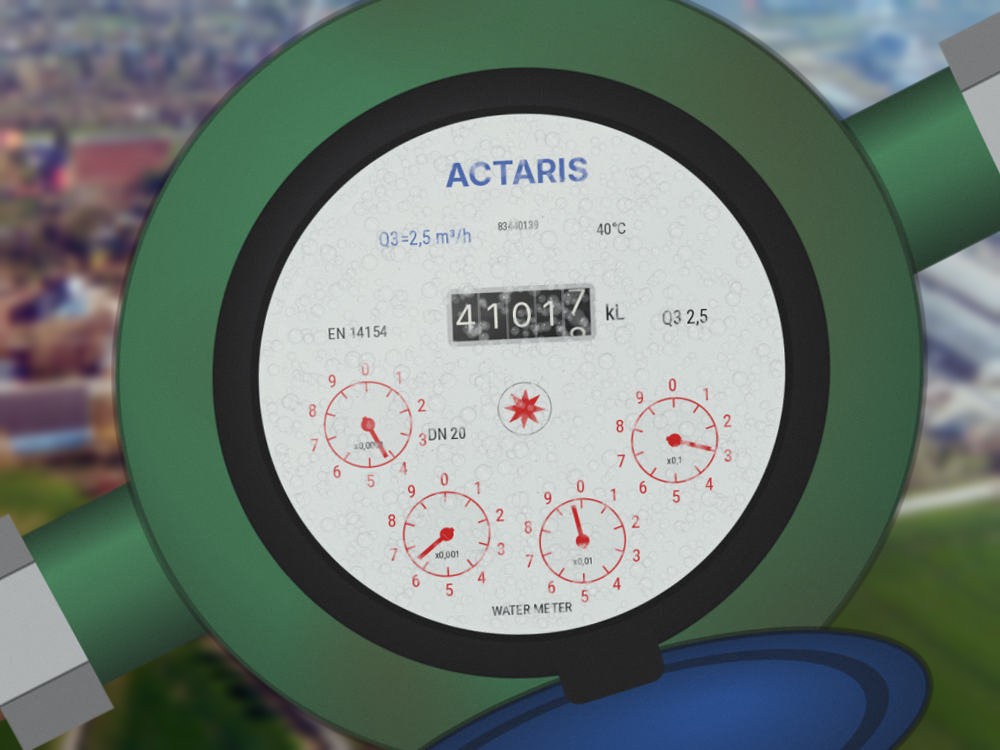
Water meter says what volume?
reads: 41017.2964 kL
